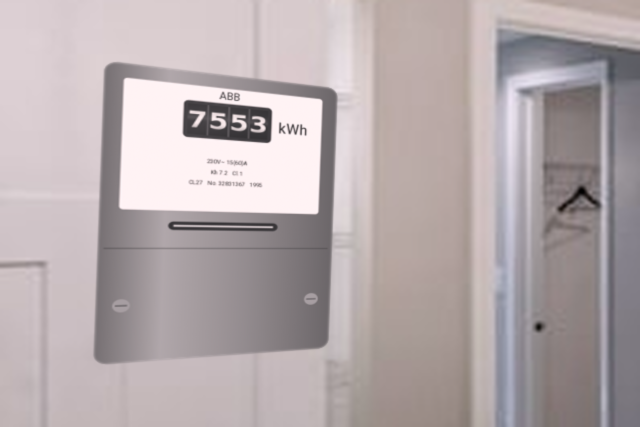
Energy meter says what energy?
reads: 7553 kWh
